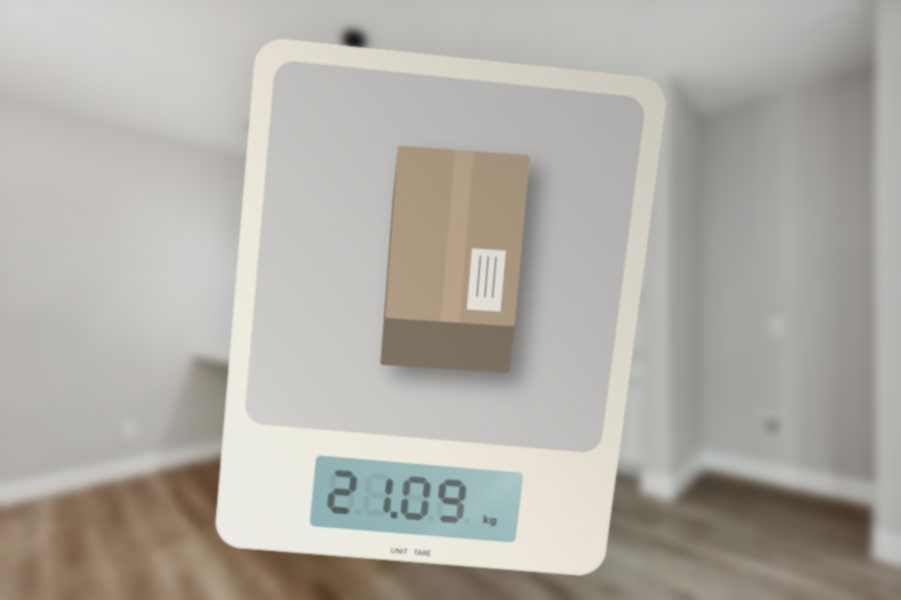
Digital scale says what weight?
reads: 21.09 kg
